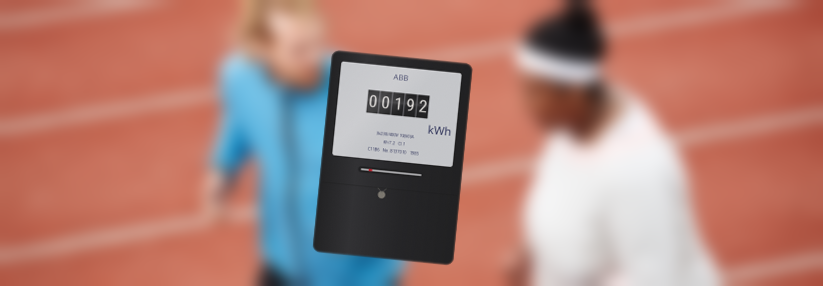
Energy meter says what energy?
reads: 192 kWh
